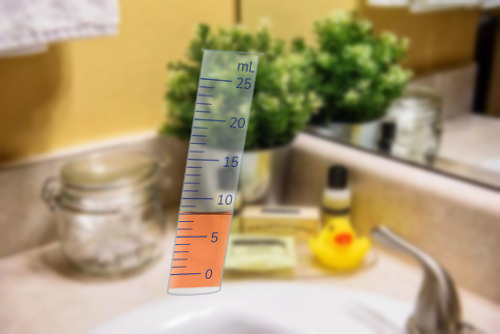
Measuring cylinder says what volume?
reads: 8 mL
